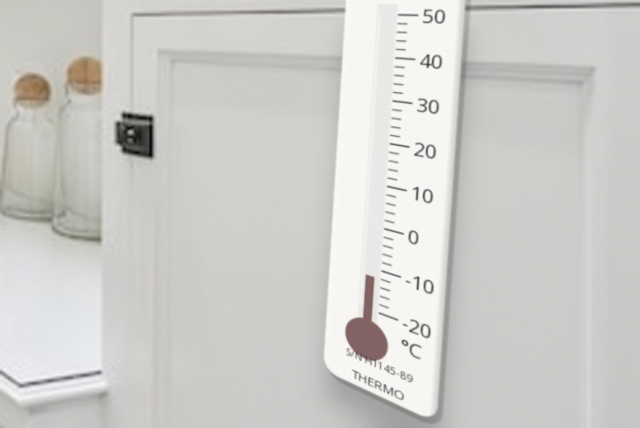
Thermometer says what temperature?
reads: -12 °C
